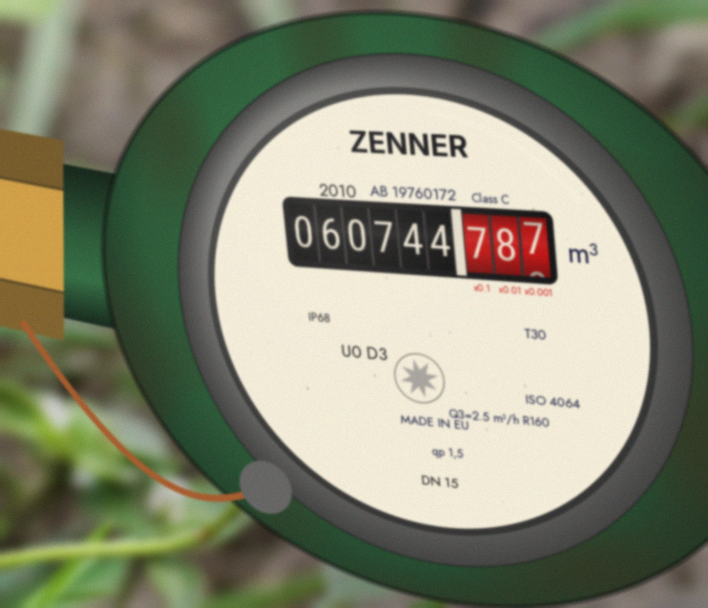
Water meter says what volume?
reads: 60744.787 m³
